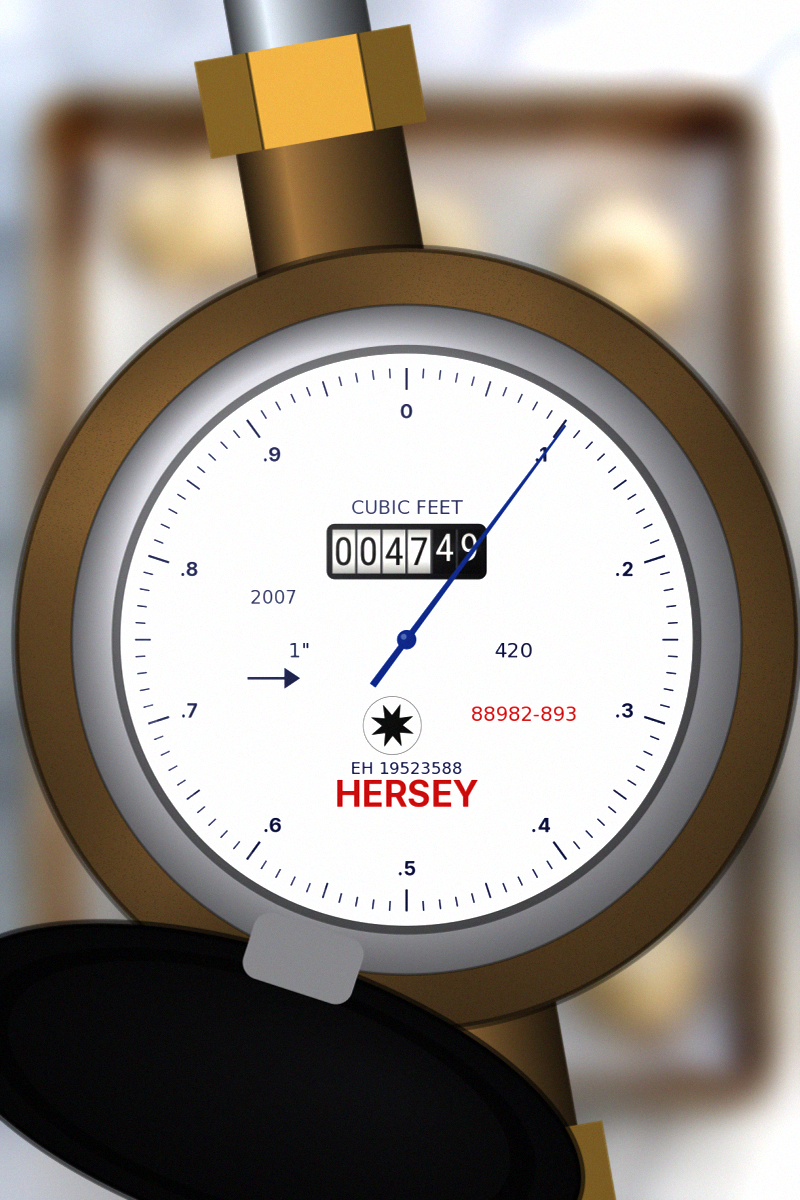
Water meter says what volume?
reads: 4749.10 ft³
